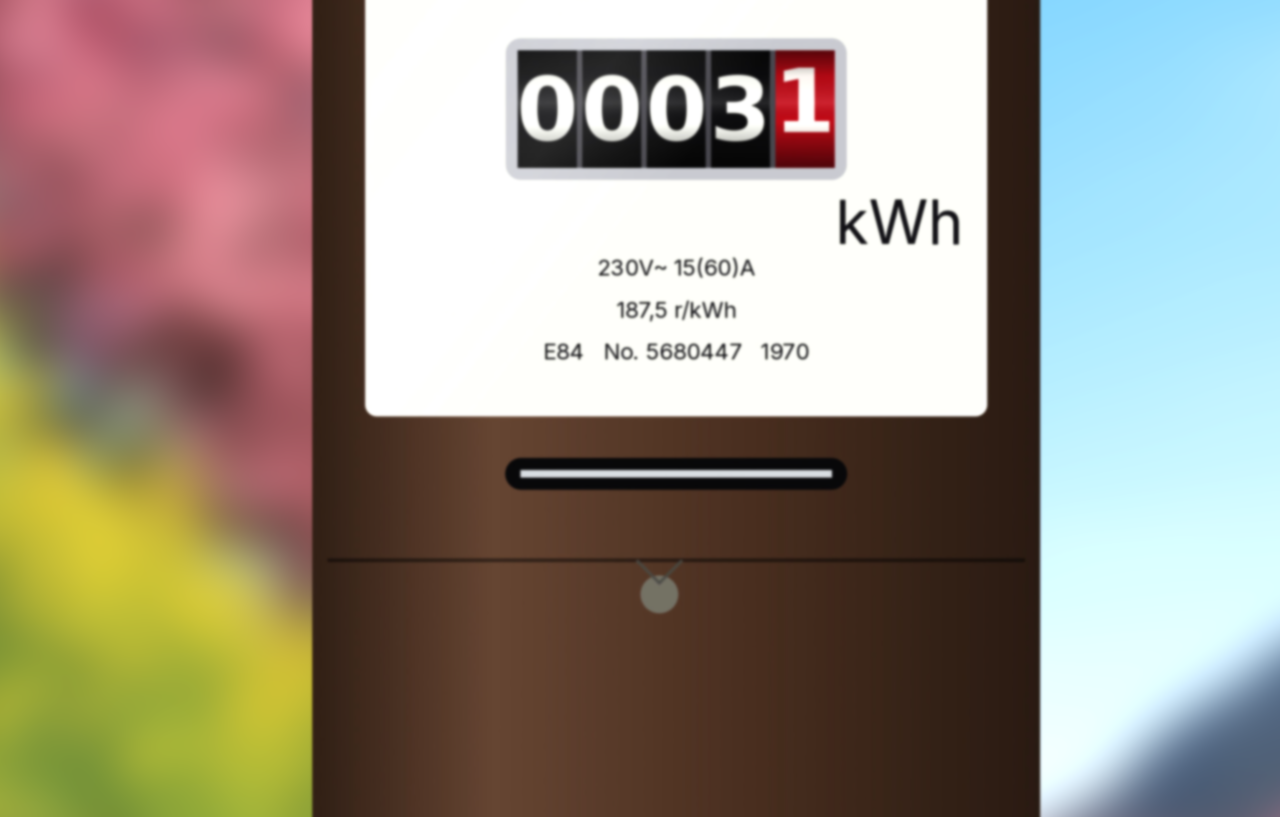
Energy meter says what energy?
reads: 3.1 kWh
